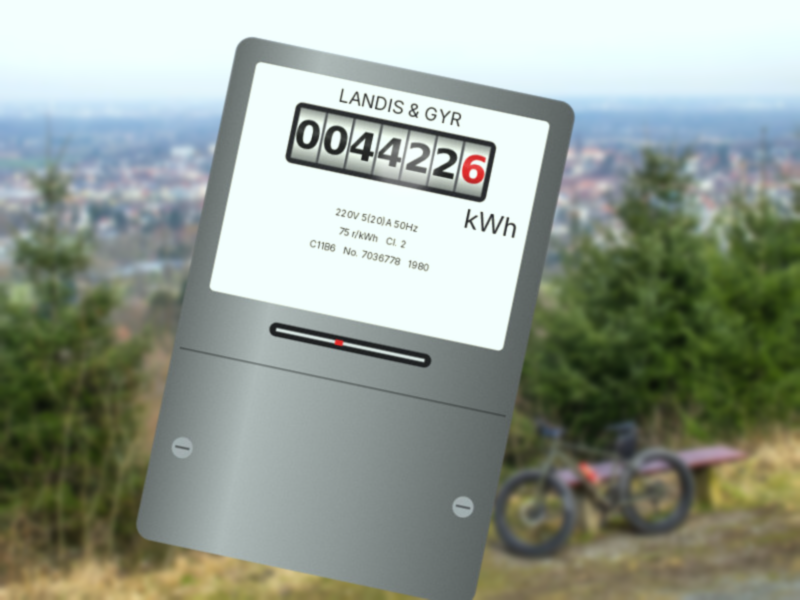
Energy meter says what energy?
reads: 4422.6 kWh
